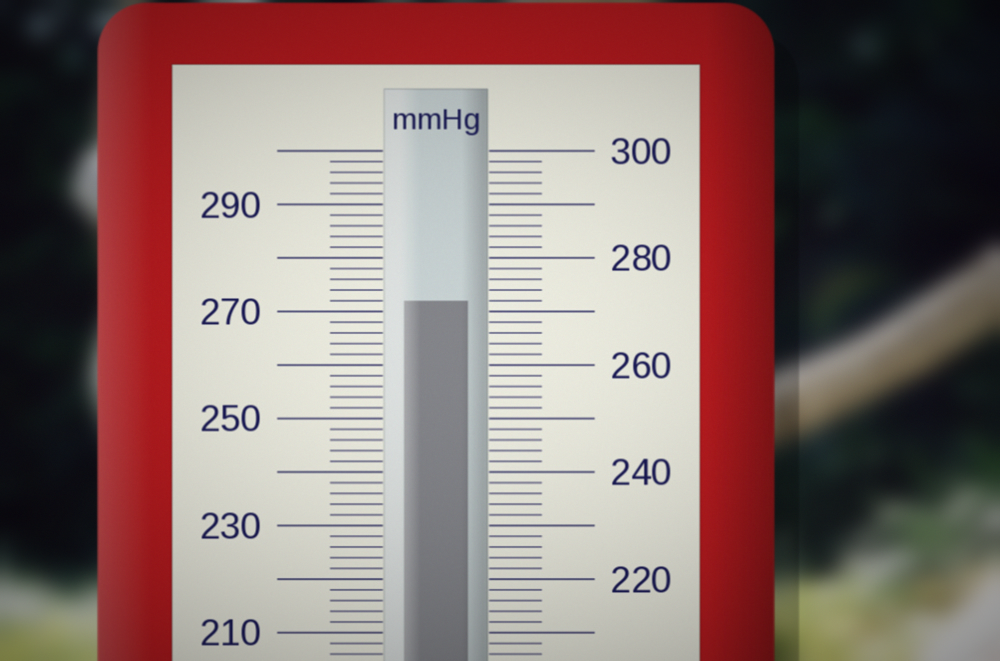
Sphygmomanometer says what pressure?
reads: 272 mmHg
